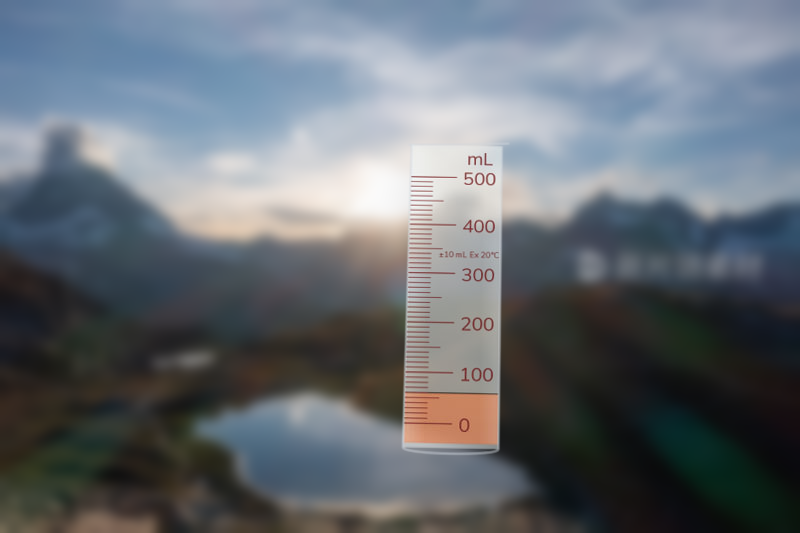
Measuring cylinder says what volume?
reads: 60 mL
